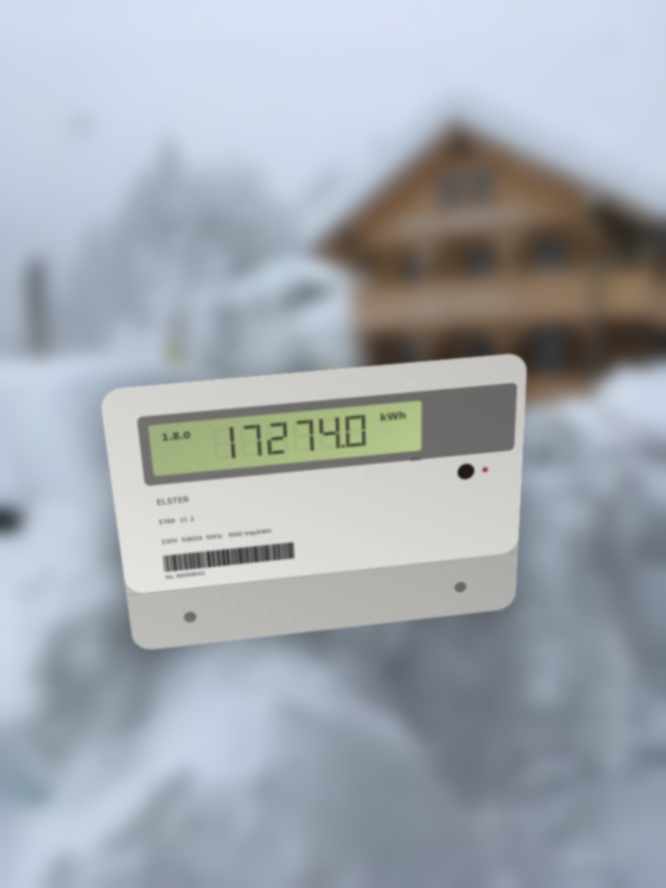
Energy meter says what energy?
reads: 17274.0 kWh
